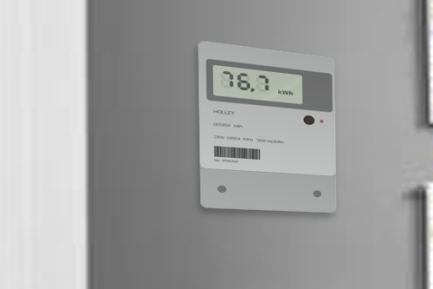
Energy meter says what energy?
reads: 76.7 kWh
